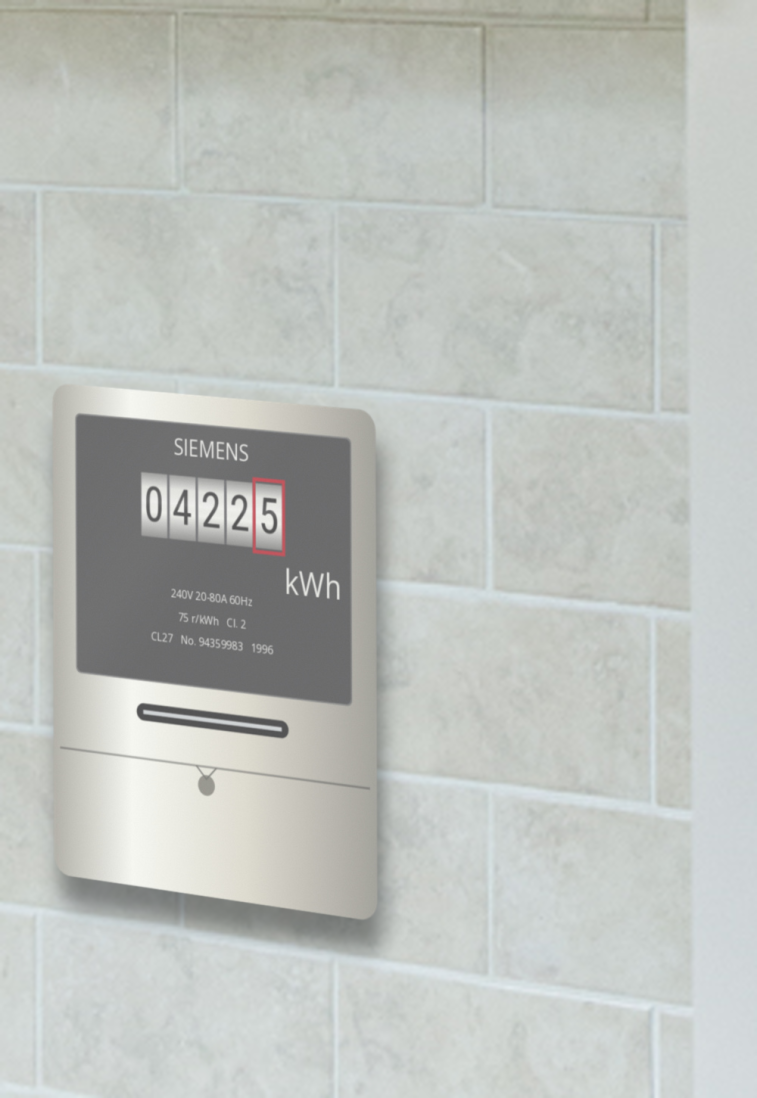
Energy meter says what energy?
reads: 422.5 kWh
